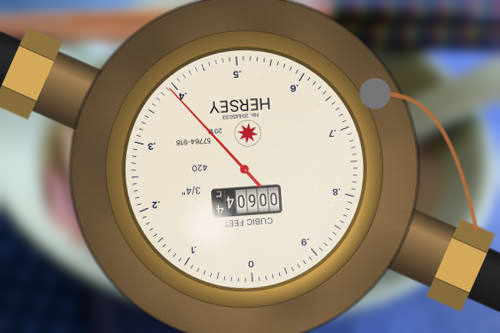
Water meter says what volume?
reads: 6044.39 ft³
